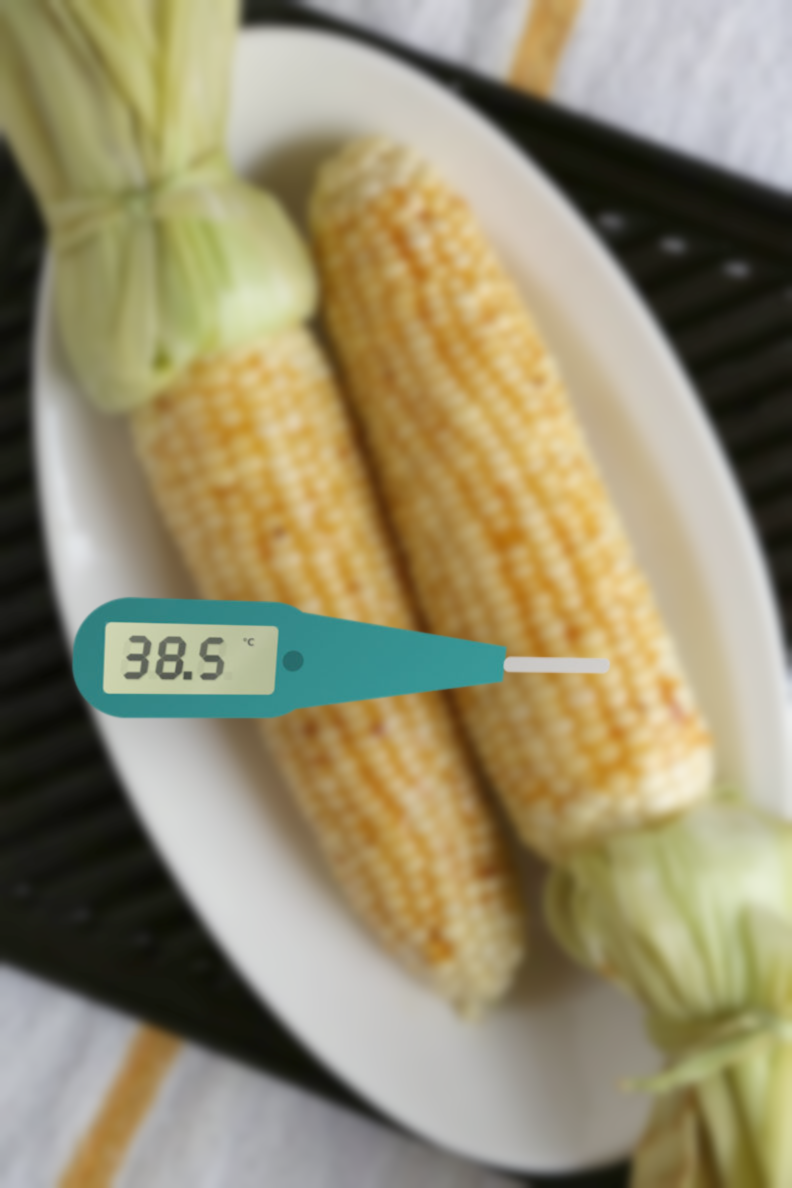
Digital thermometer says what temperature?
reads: 38.5 °C
